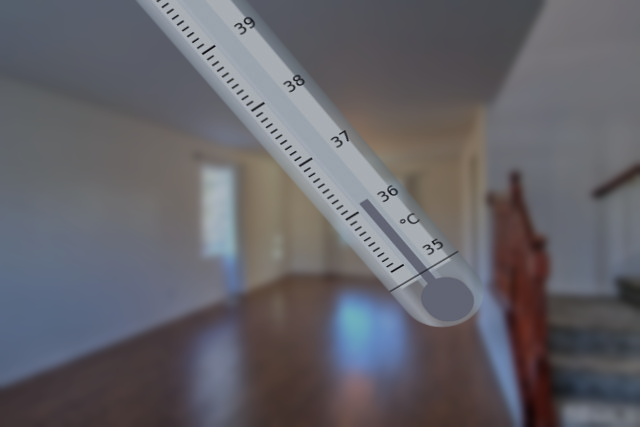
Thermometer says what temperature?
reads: 36.1 °C
